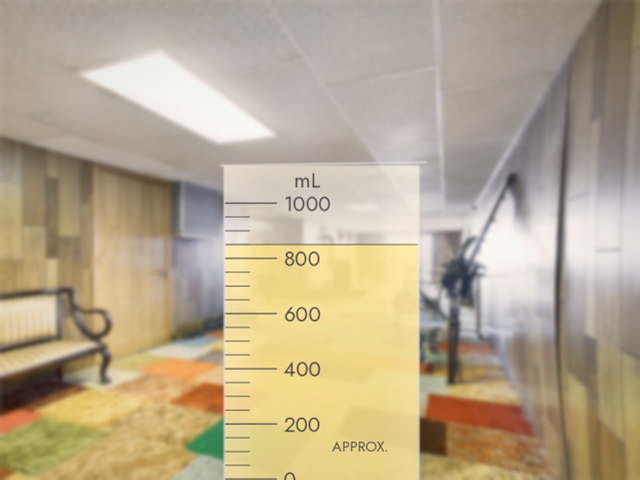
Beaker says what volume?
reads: 850 mL
